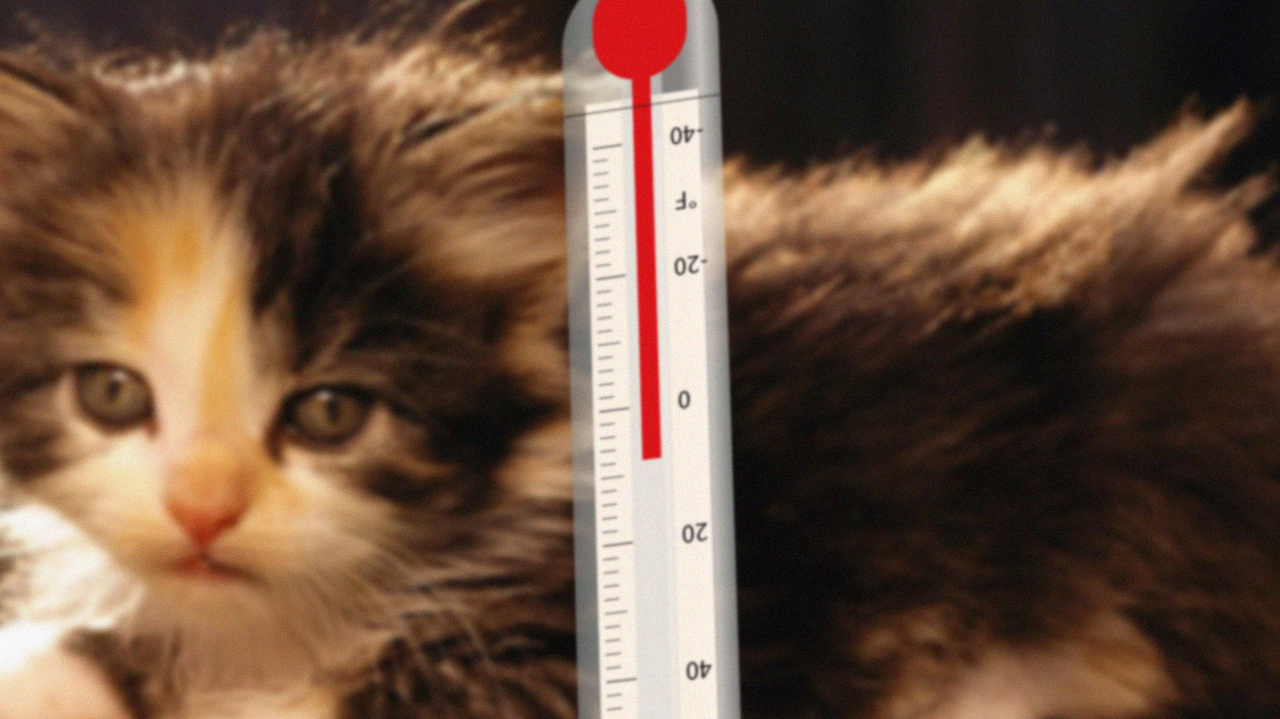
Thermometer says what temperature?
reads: 8 °F
